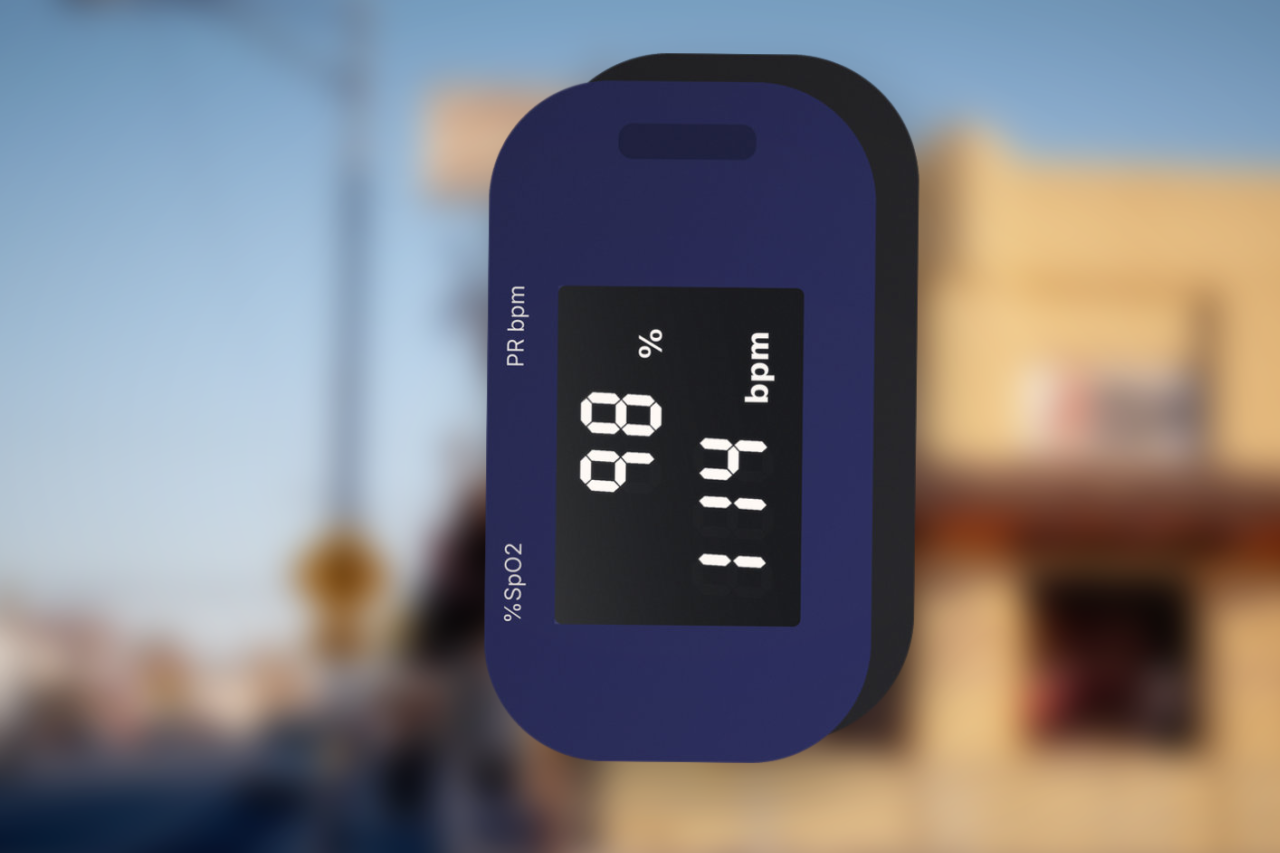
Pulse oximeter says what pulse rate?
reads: 114 bpm
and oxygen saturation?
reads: 98 %
